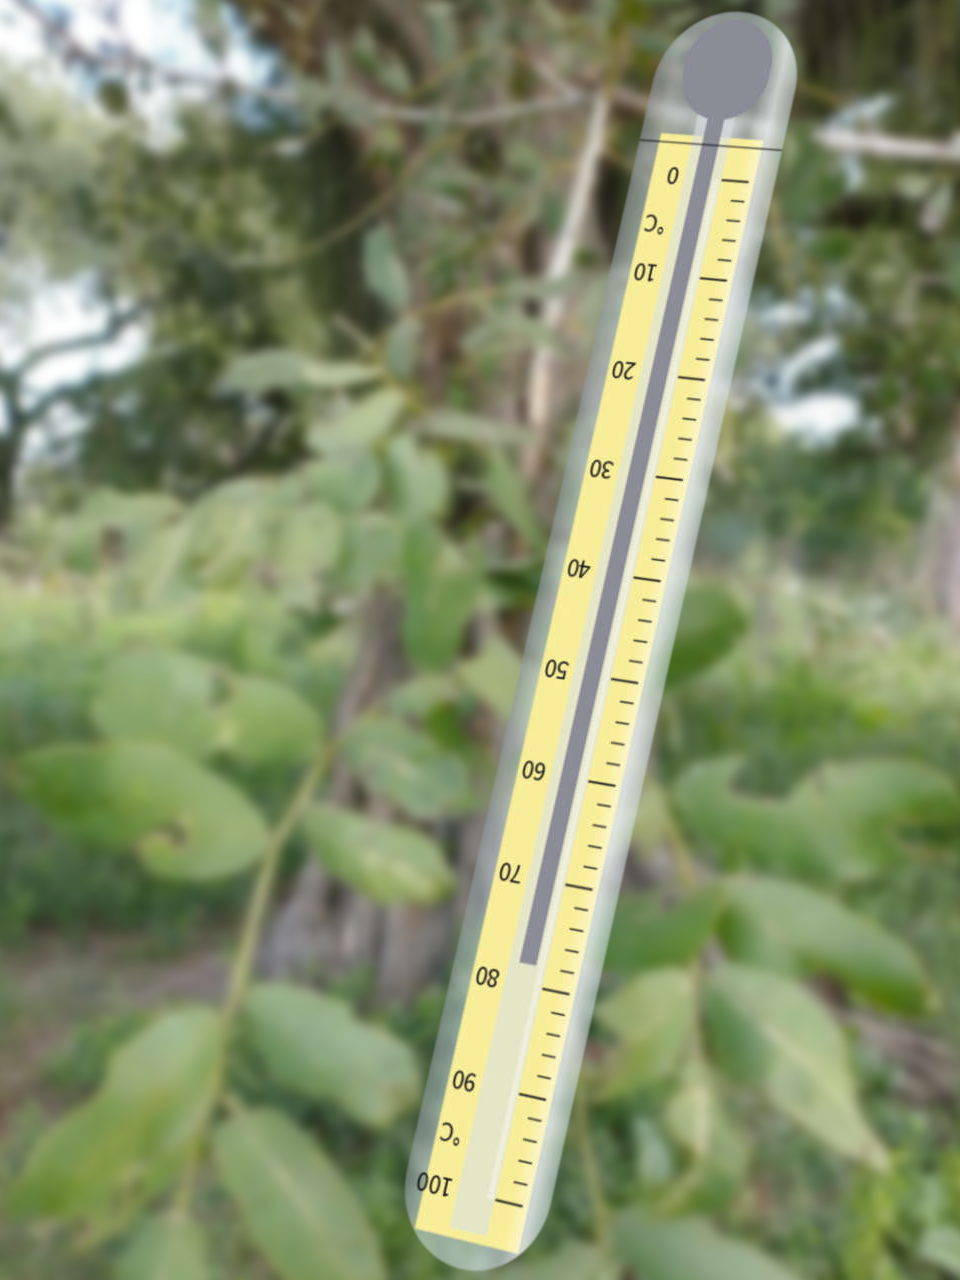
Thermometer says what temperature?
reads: 78 °C
